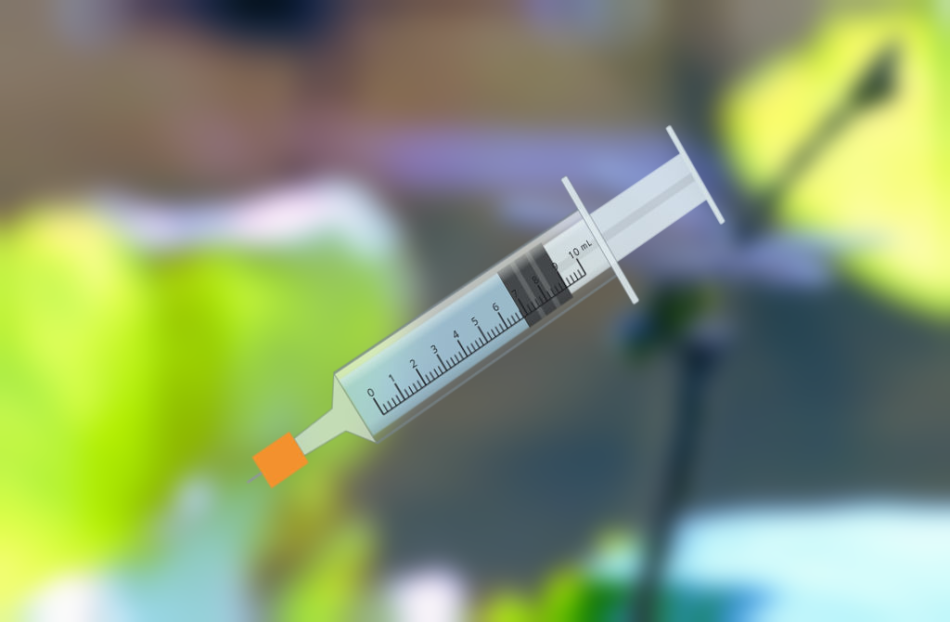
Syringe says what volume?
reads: 6.8 mL
